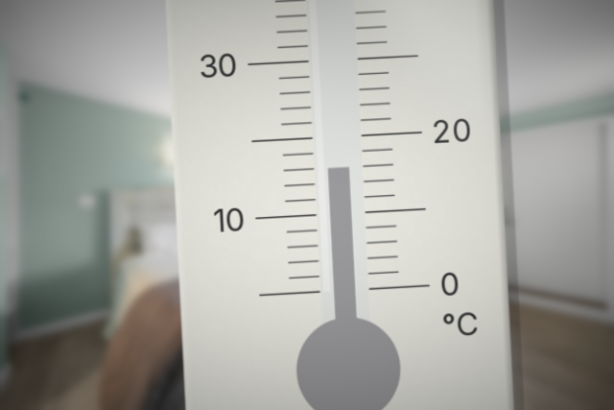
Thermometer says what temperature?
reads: 16 °C
